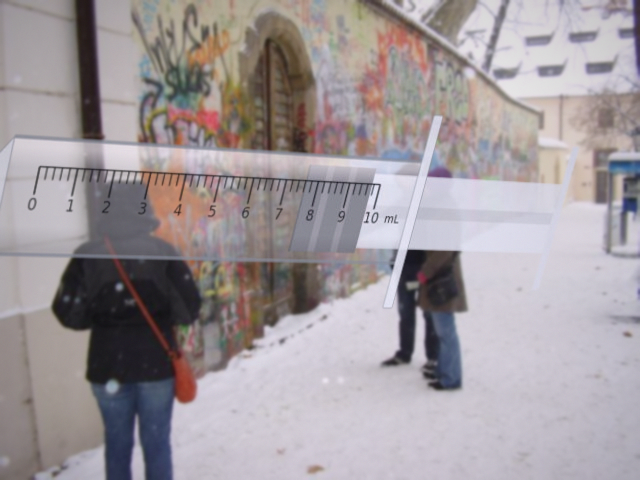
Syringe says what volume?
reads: 7.6 mL
